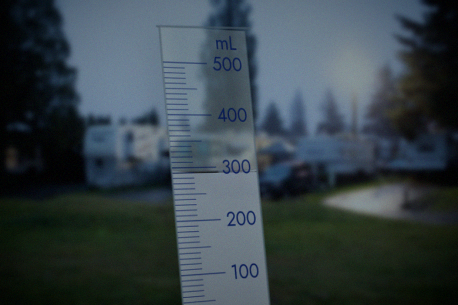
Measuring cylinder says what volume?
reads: 290 mL
